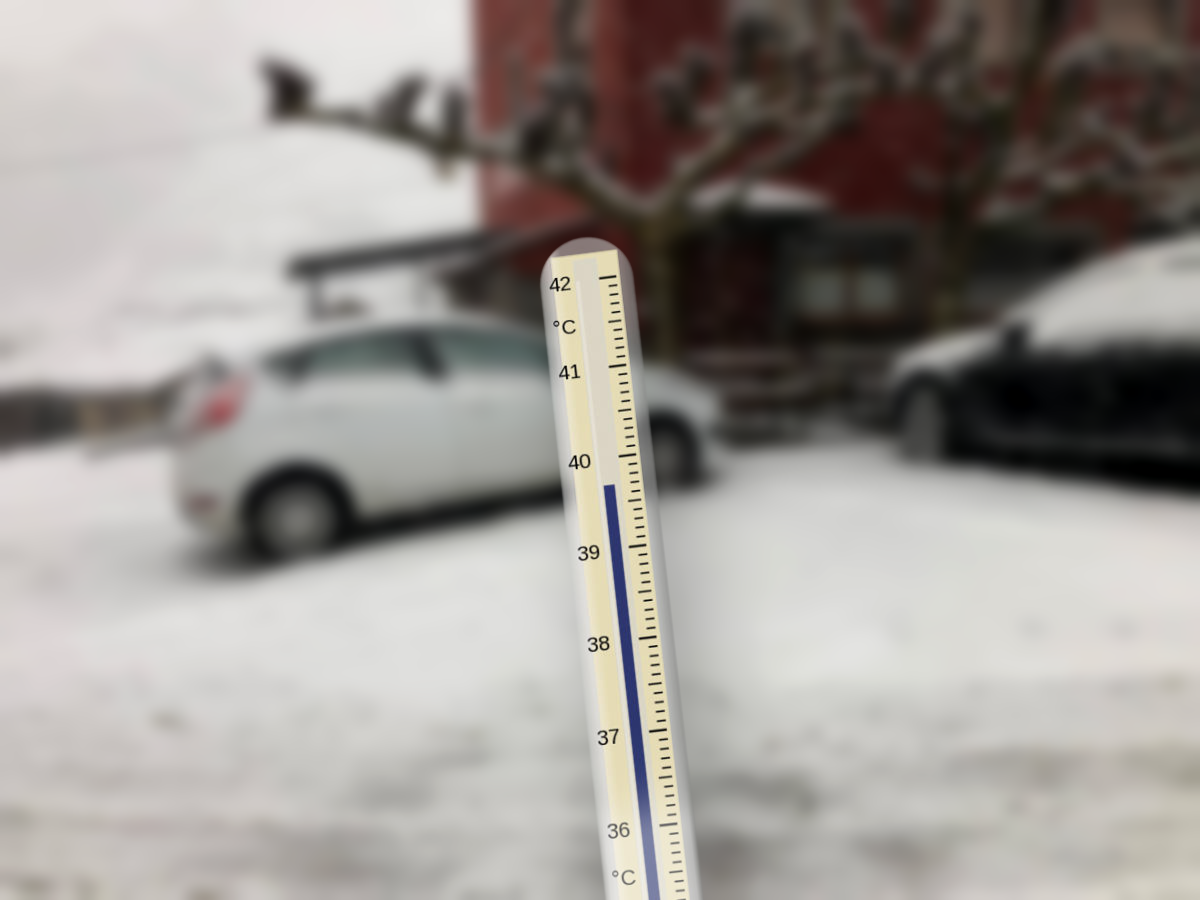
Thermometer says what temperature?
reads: 39.7 °C
